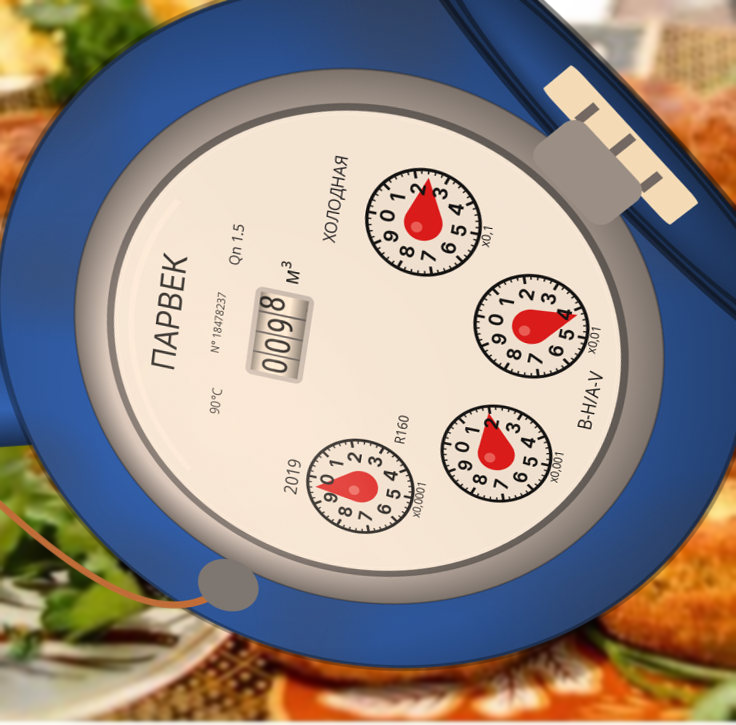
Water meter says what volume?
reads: 98.2419 m³
